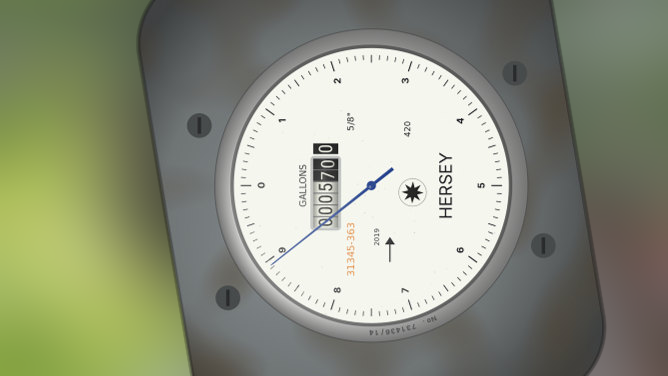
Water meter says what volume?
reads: 5698.9 gal
